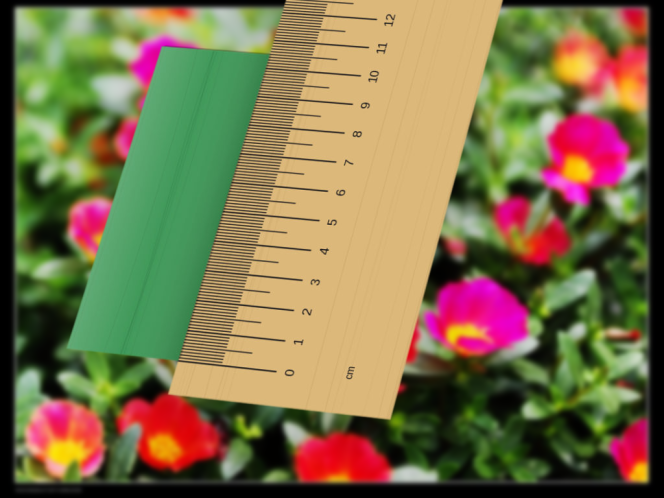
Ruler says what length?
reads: 10.5 cm
